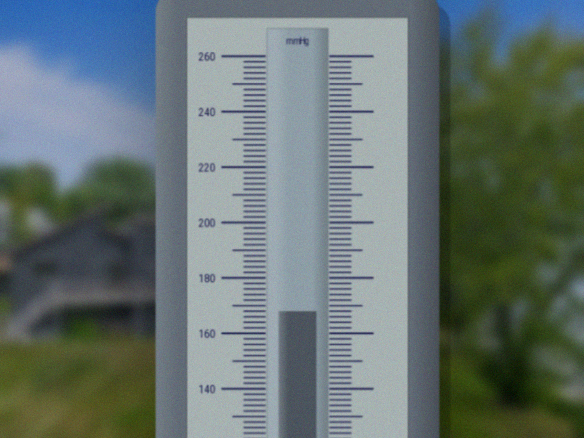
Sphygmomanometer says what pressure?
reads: 168 mmHg
